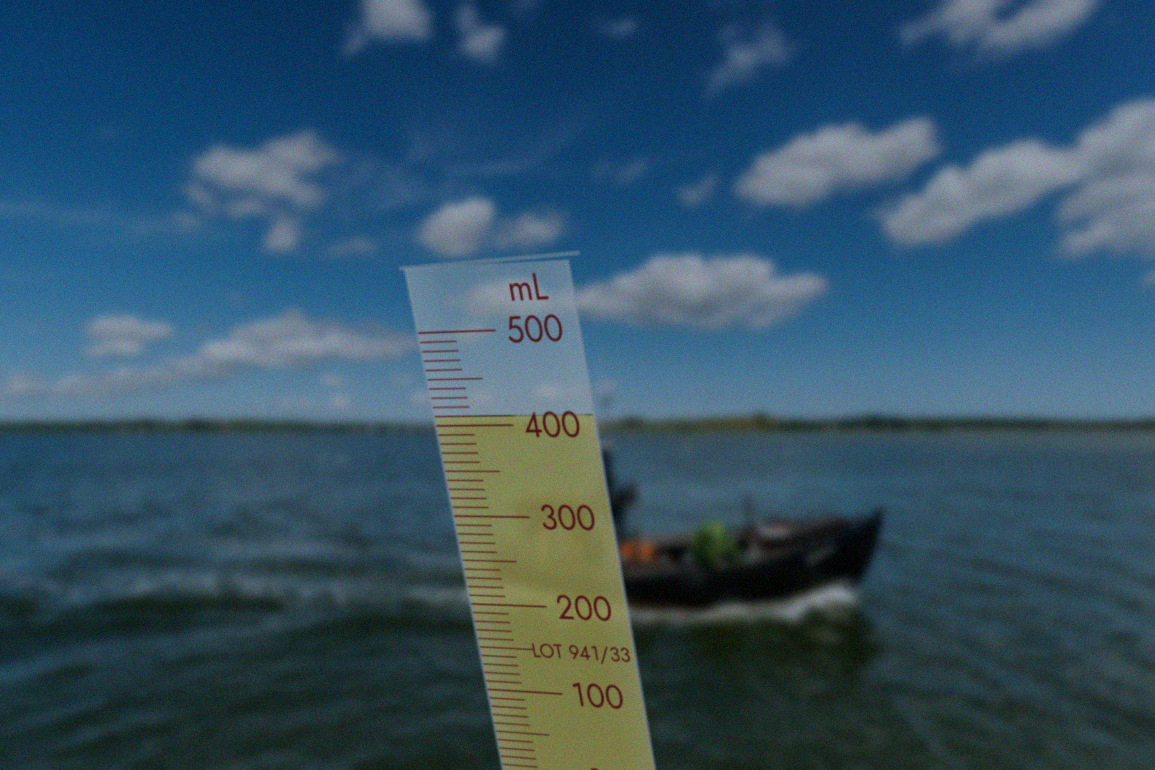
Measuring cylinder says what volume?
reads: 410 mL
